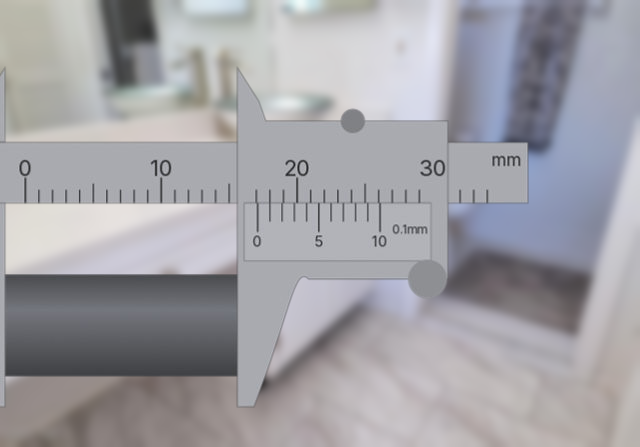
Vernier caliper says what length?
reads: 17.1 mm
